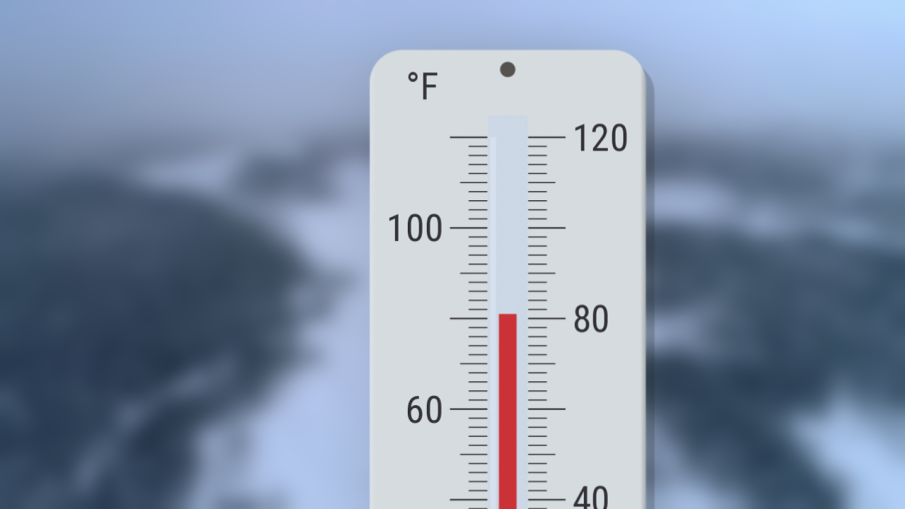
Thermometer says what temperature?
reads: 81 °F
